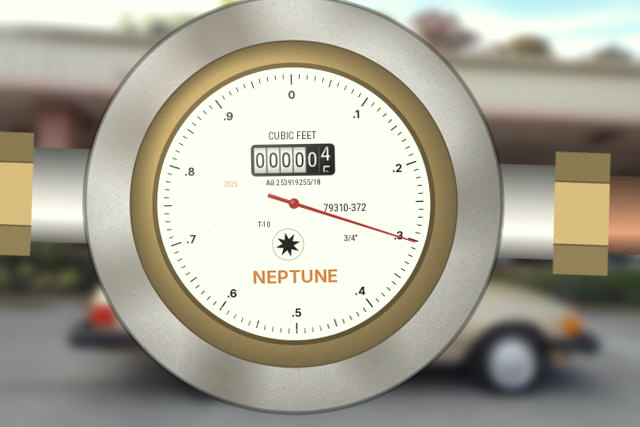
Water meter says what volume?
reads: 4.30 ft³
